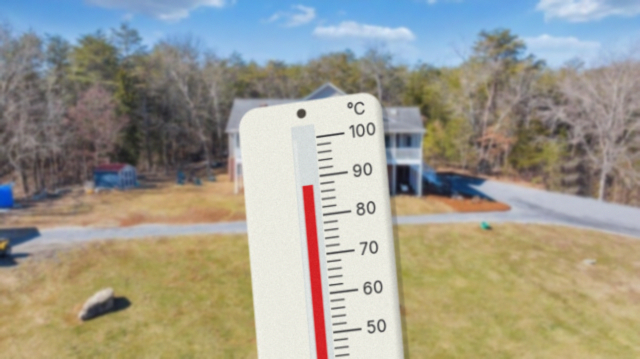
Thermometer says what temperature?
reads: 88 °C
